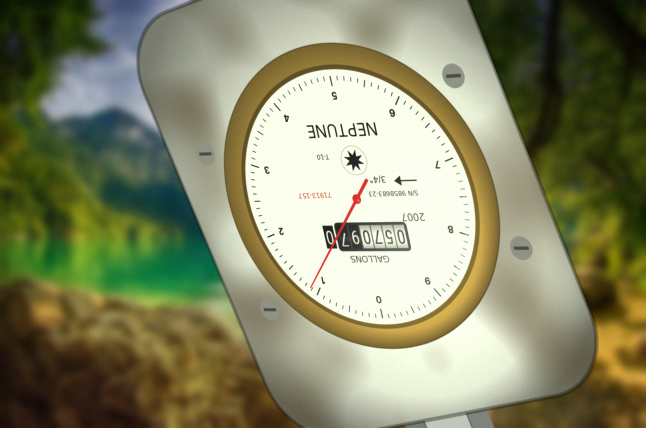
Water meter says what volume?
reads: 570971.1 gal
